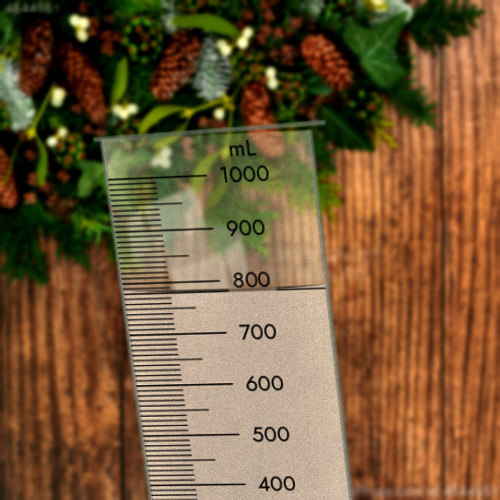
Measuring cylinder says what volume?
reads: 780 mL
